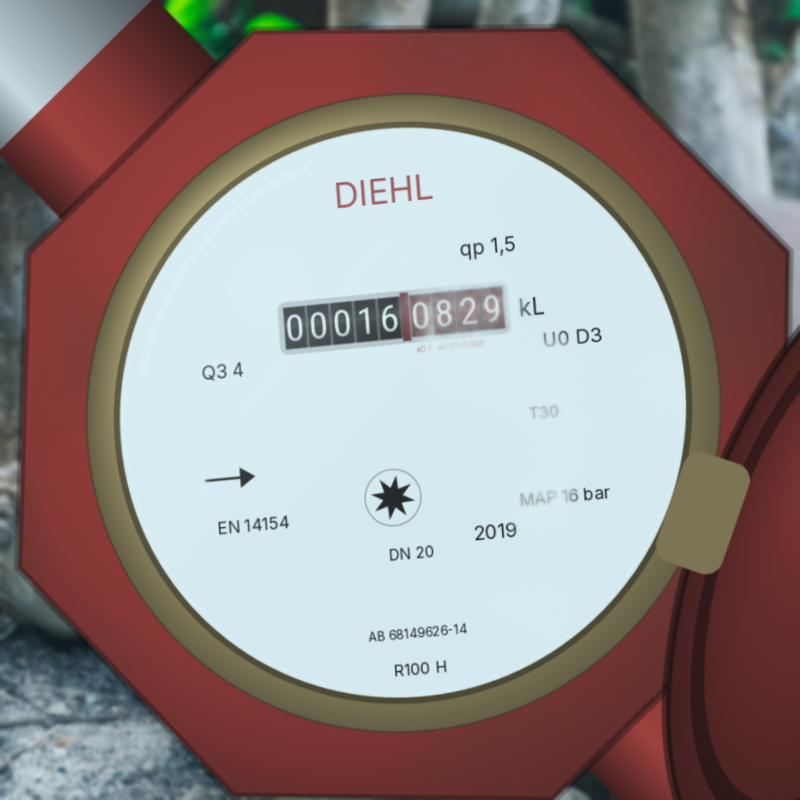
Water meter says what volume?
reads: 16.0829 kL
